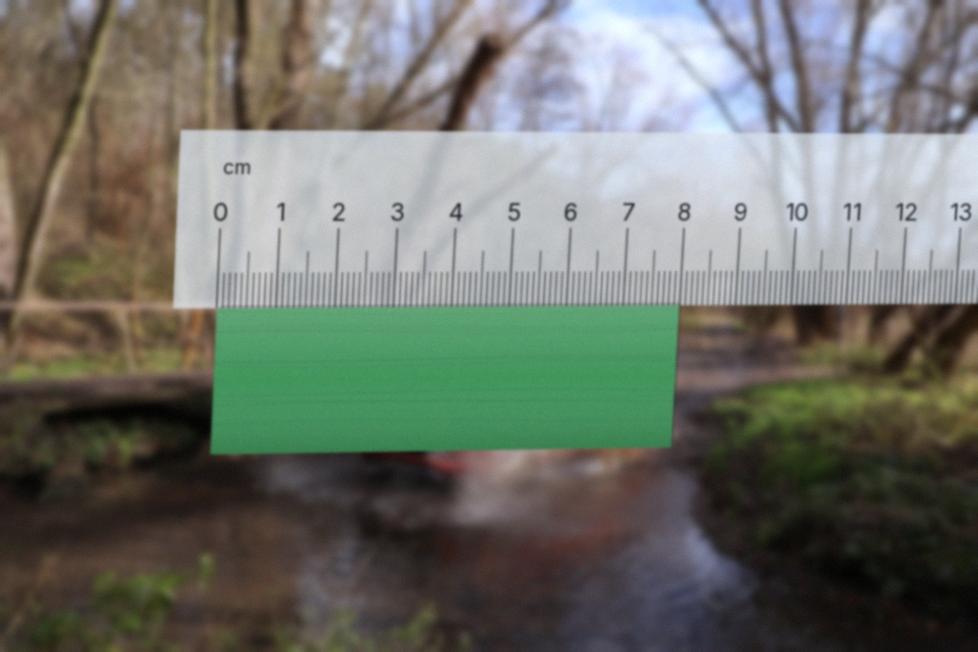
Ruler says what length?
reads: 8 cm
